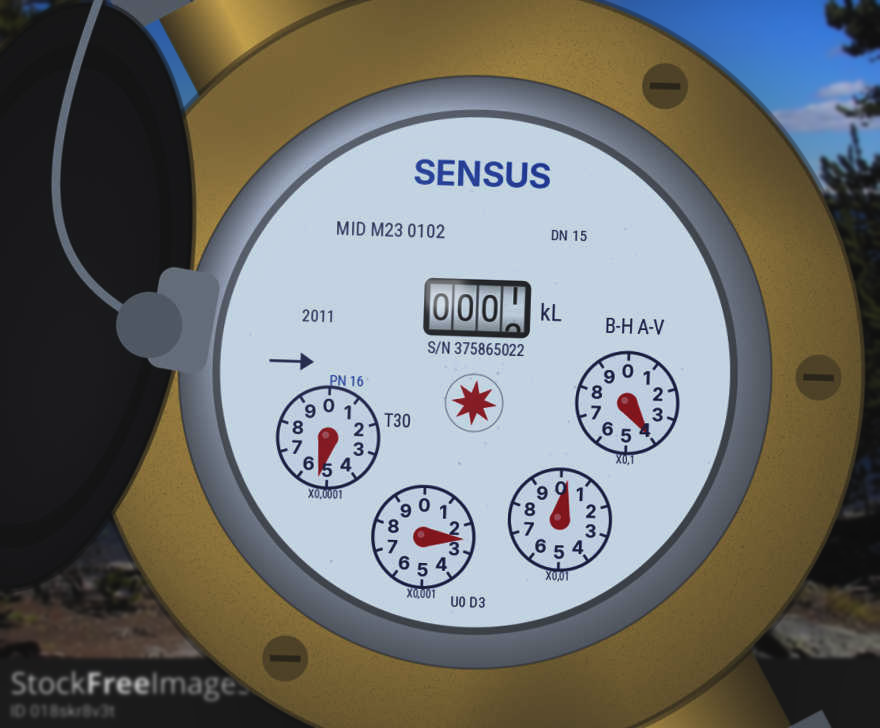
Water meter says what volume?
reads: 1.4025 kL
